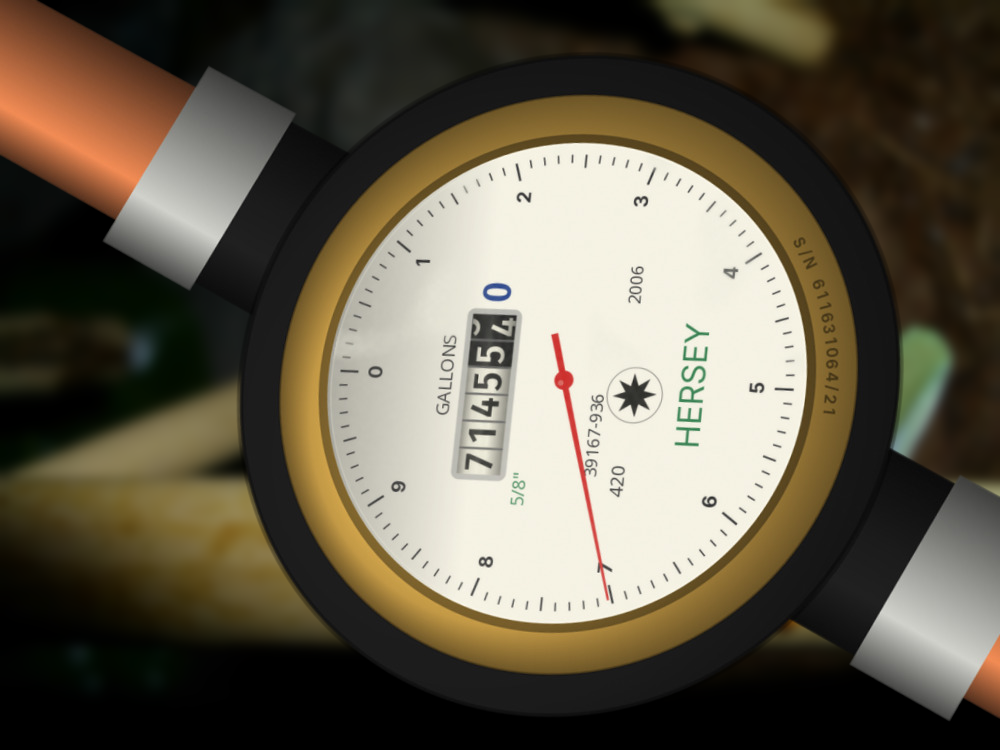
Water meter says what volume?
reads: 7145537.0 gal
